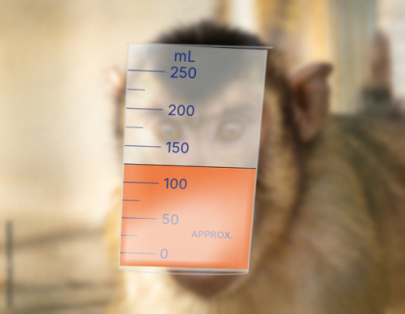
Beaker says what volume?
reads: 125 mL
